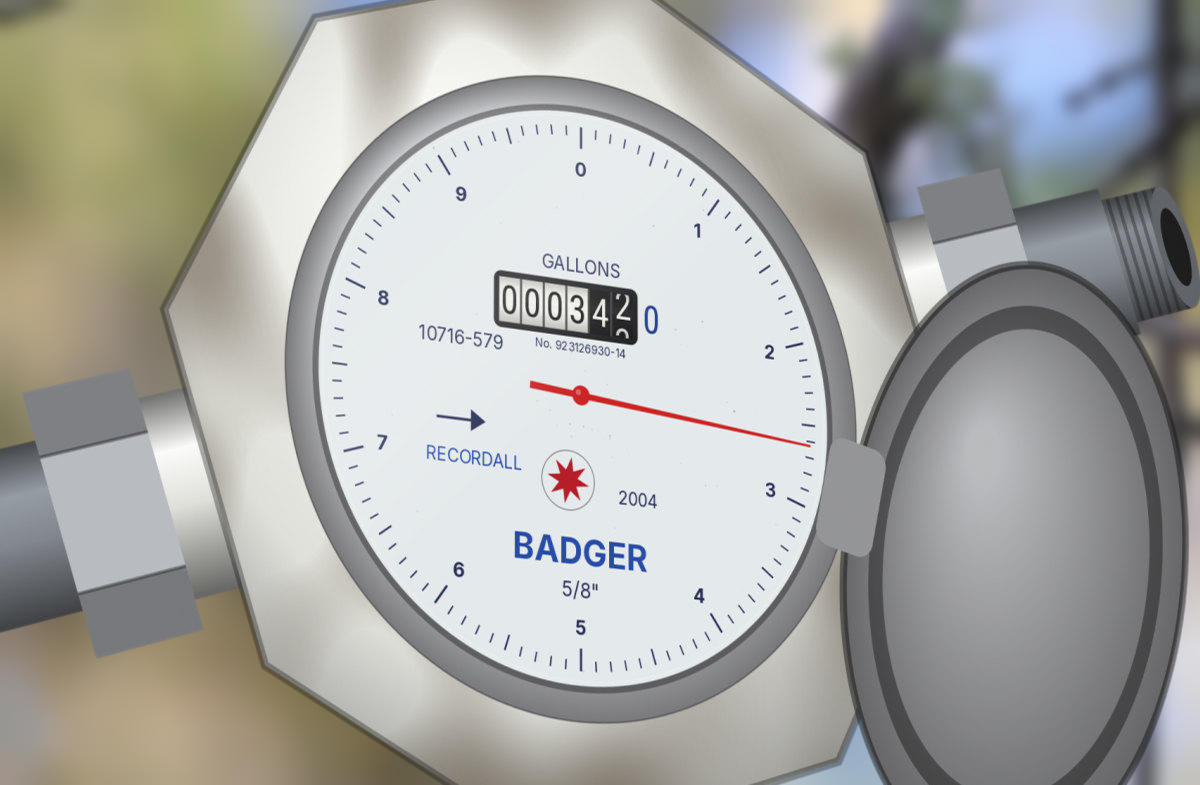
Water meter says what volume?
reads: 3422.6 gal
